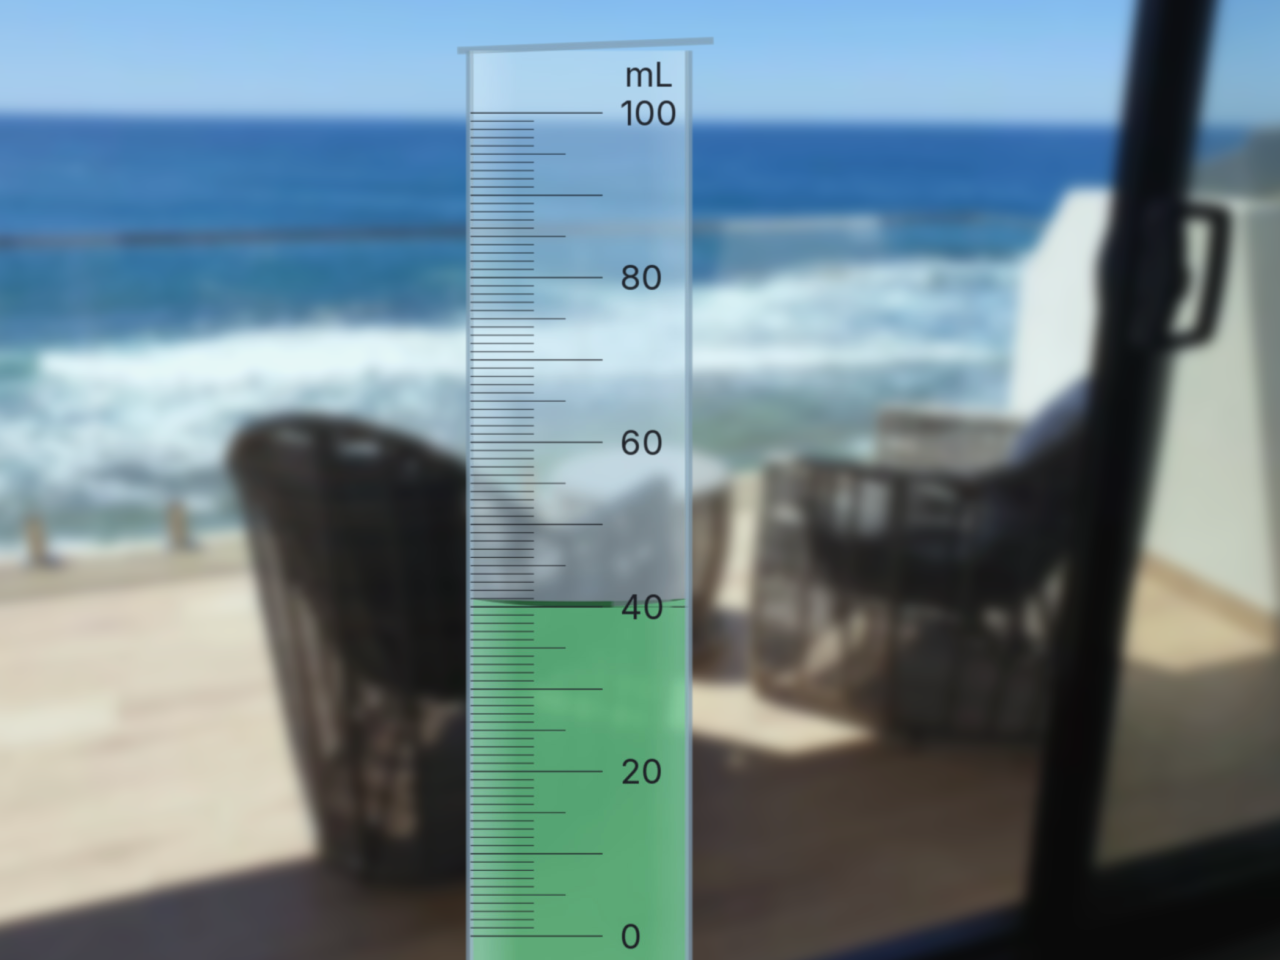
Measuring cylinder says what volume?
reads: 40 mL
